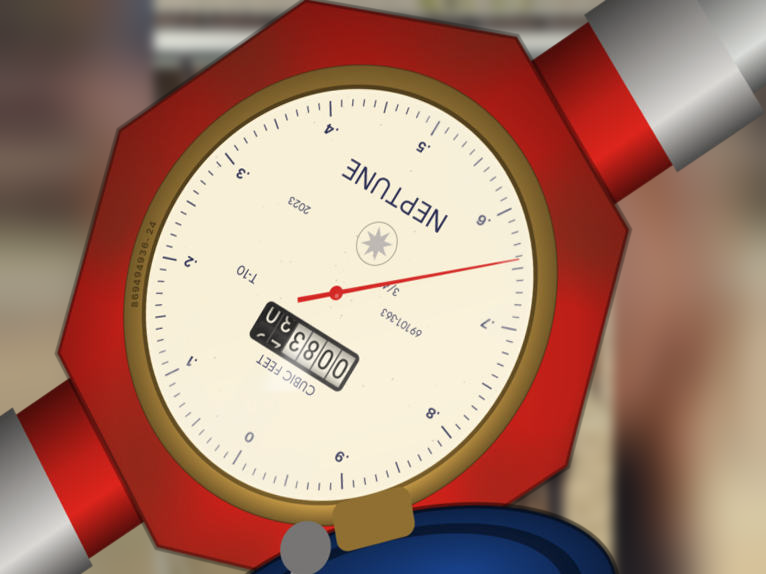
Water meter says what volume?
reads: 8329.64 ft³
